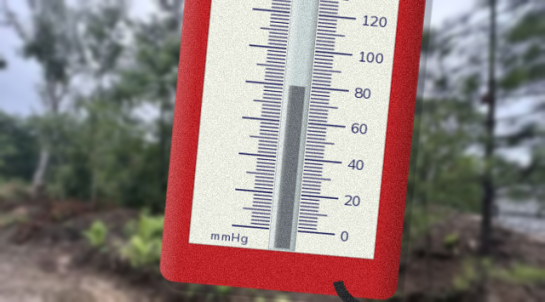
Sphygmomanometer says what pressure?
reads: 80 mmHg
